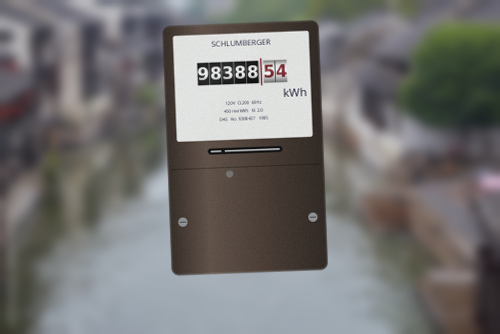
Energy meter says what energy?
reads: 98388.54 kWh
